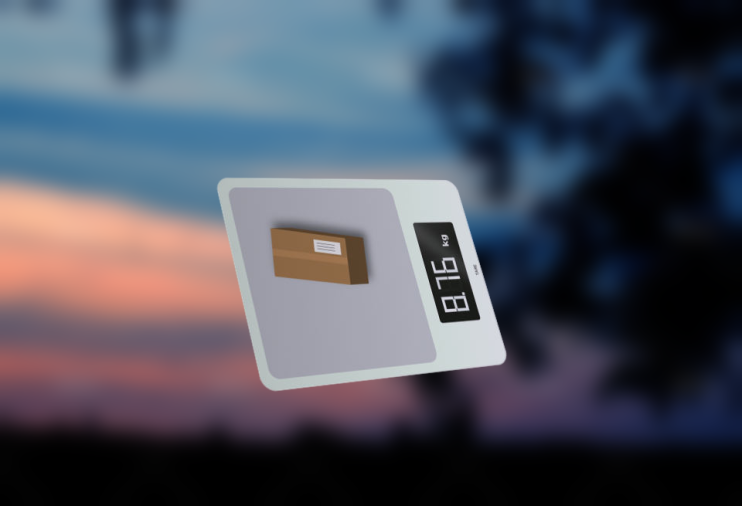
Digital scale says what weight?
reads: 8.76 kg
